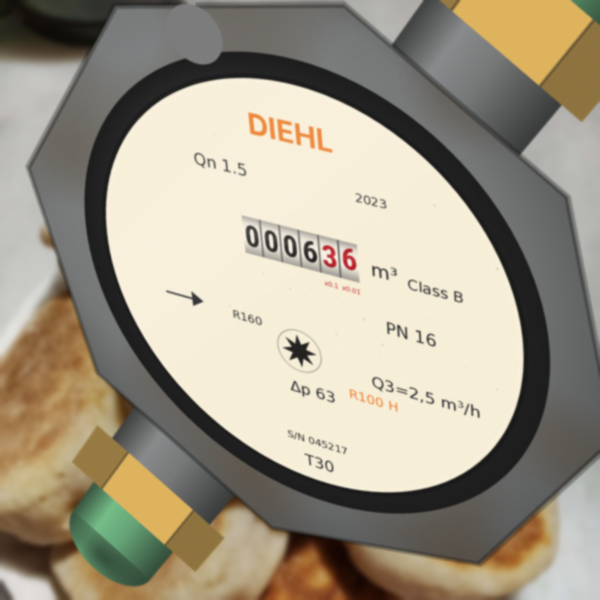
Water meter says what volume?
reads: 6.36 m³
